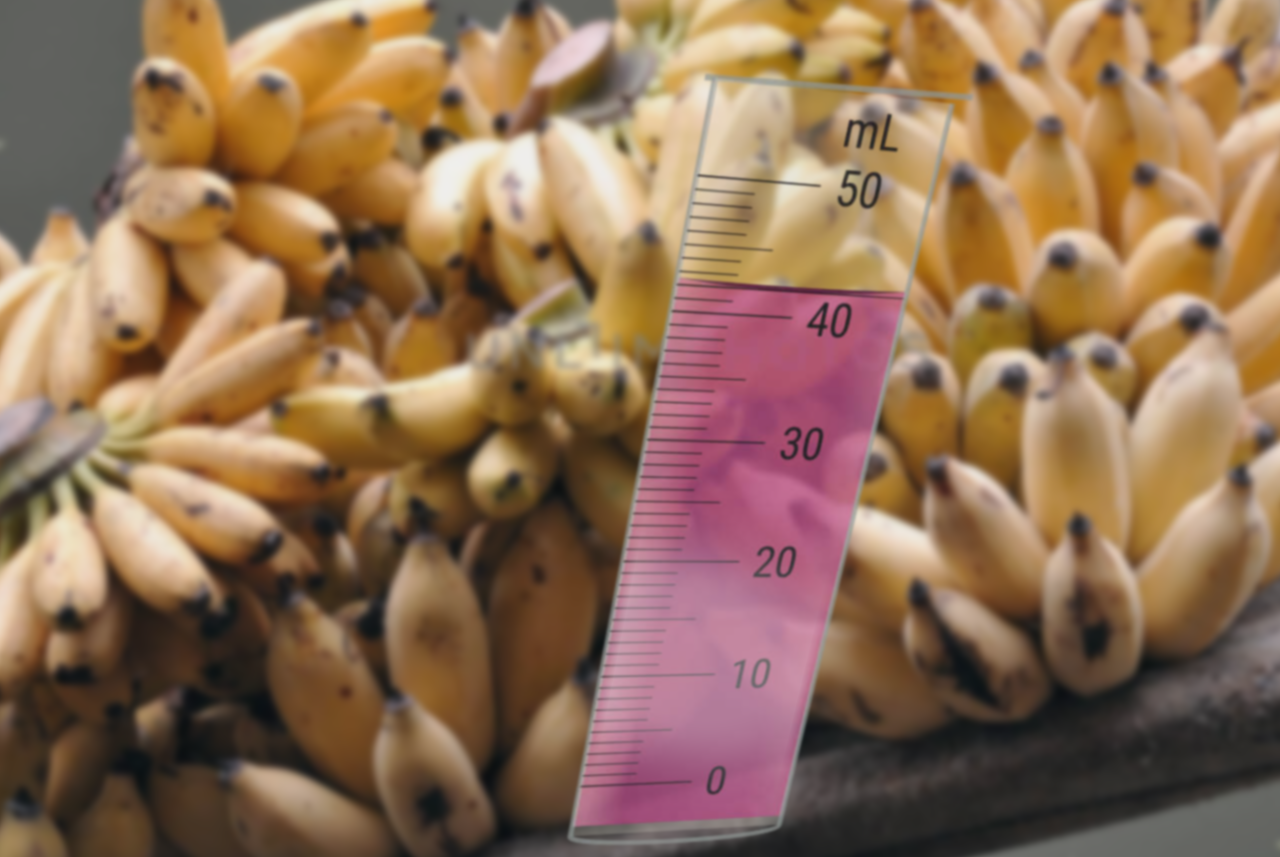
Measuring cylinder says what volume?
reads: 42 mL
